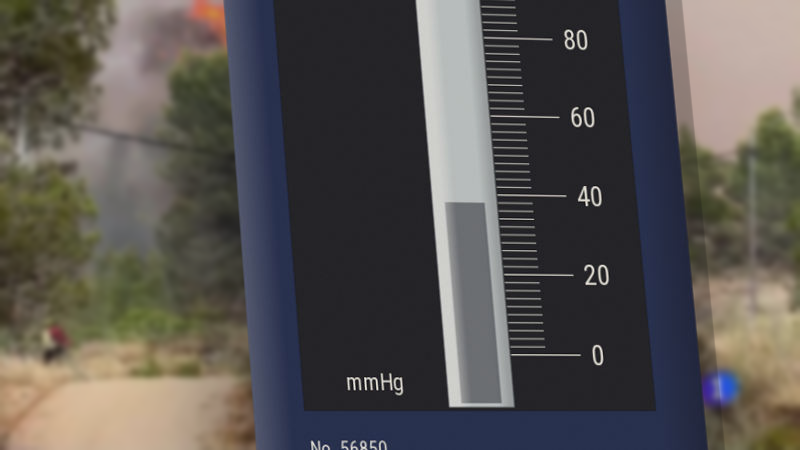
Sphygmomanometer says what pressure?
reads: 38 mmHg
